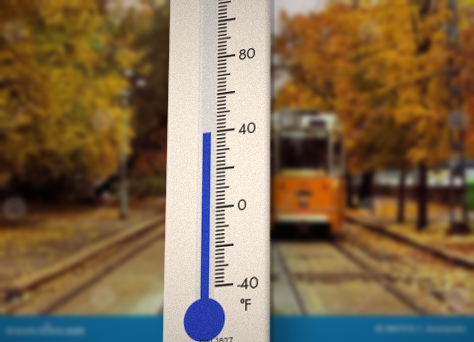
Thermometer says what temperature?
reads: 40 °F
